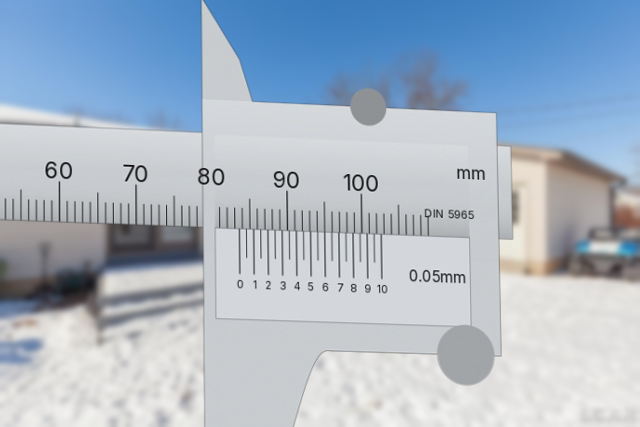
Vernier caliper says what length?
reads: 83.6 mm
